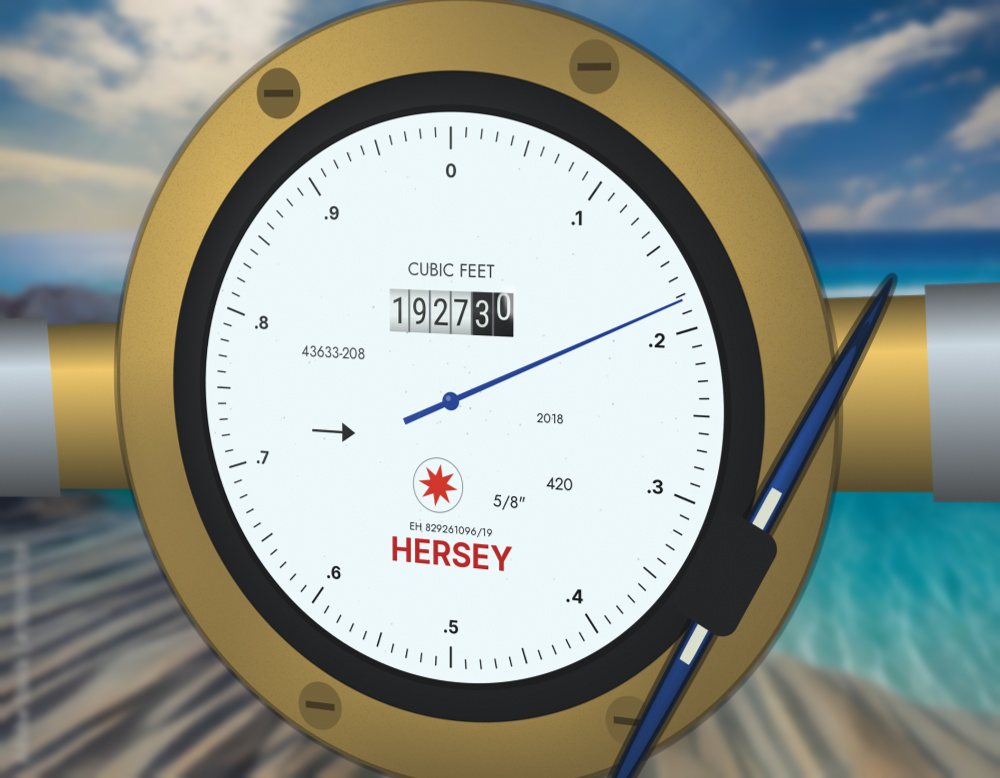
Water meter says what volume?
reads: 192730.18 ft³
